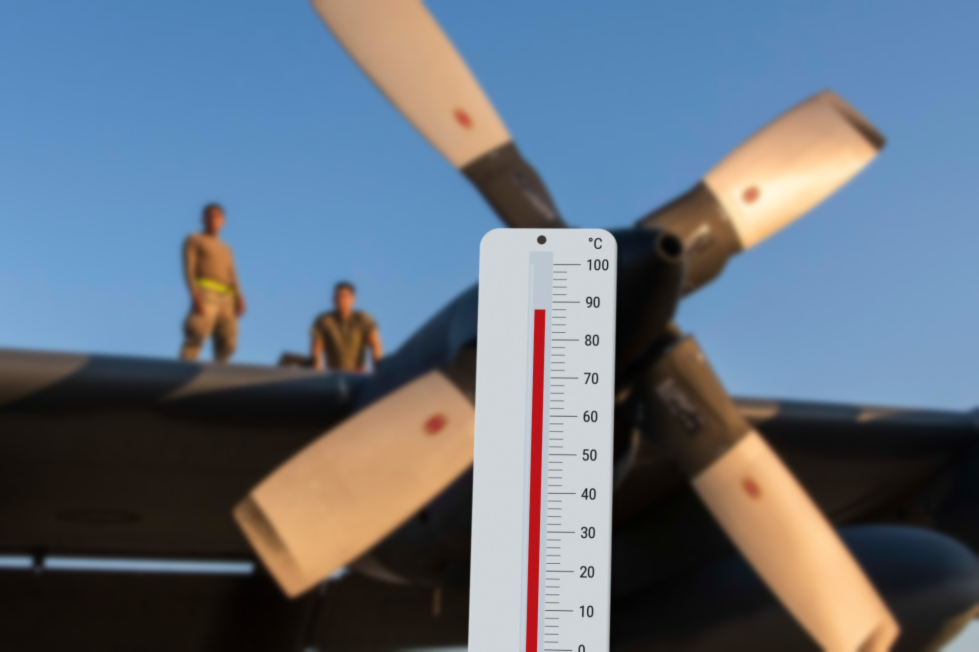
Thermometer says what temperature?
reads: 88 °C
